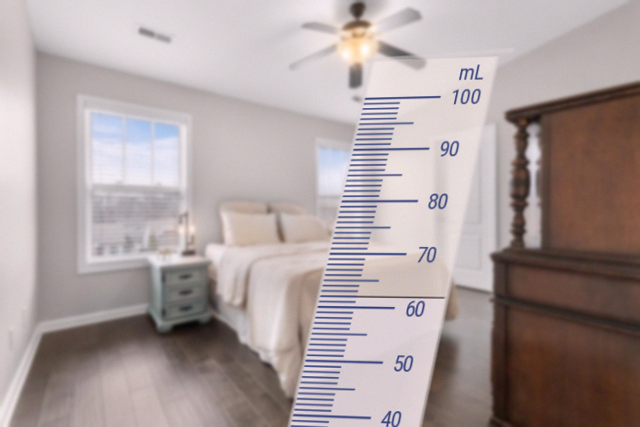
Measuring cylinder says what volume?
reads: 62 mL
